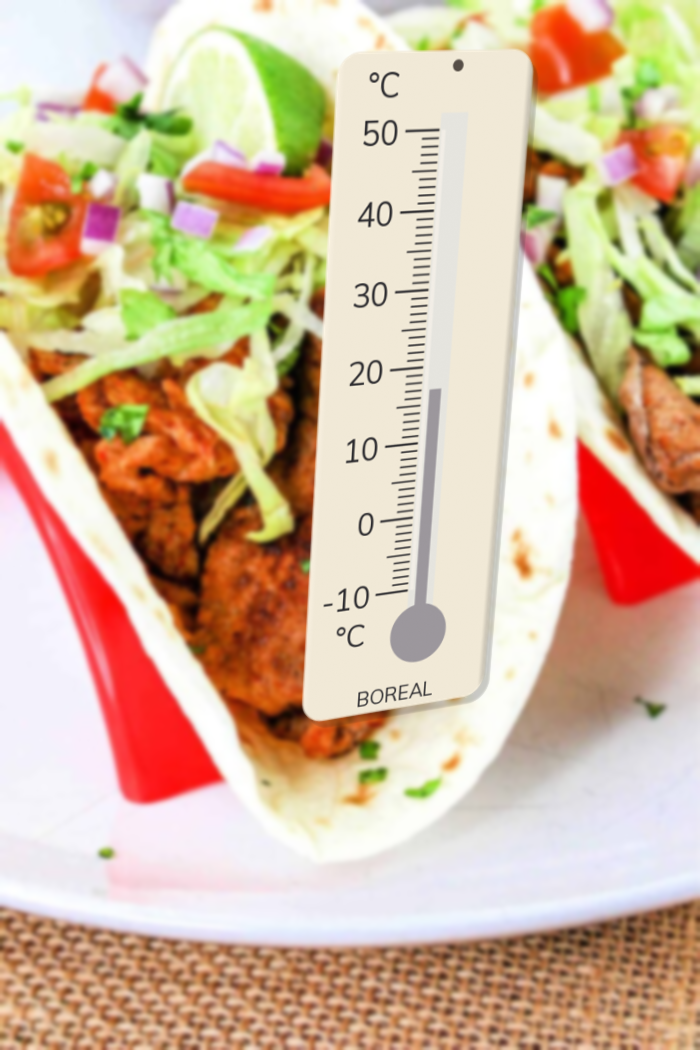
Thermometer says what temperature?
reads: 17 °C
